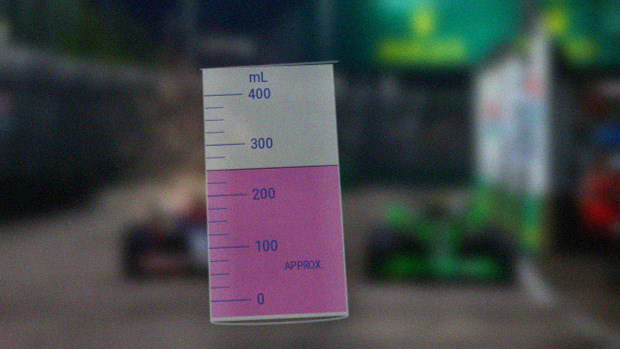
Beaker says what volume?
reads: 250 mL
